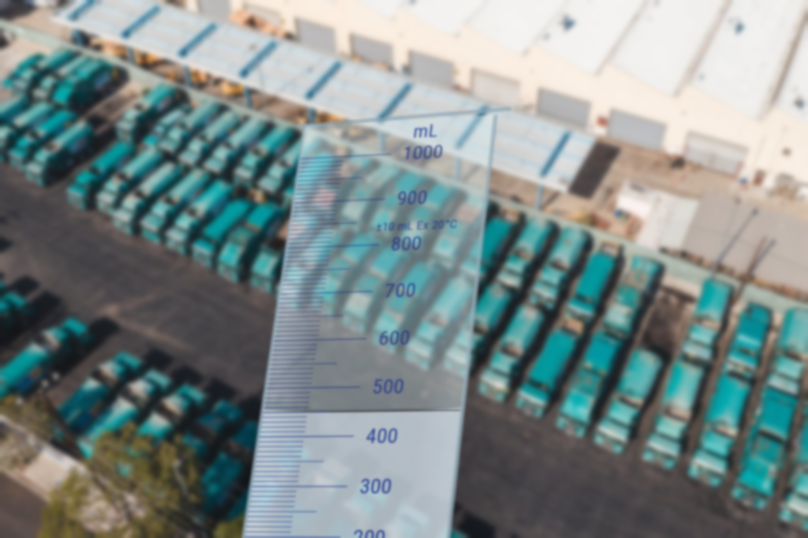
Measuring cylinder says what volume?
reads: 450 mL
